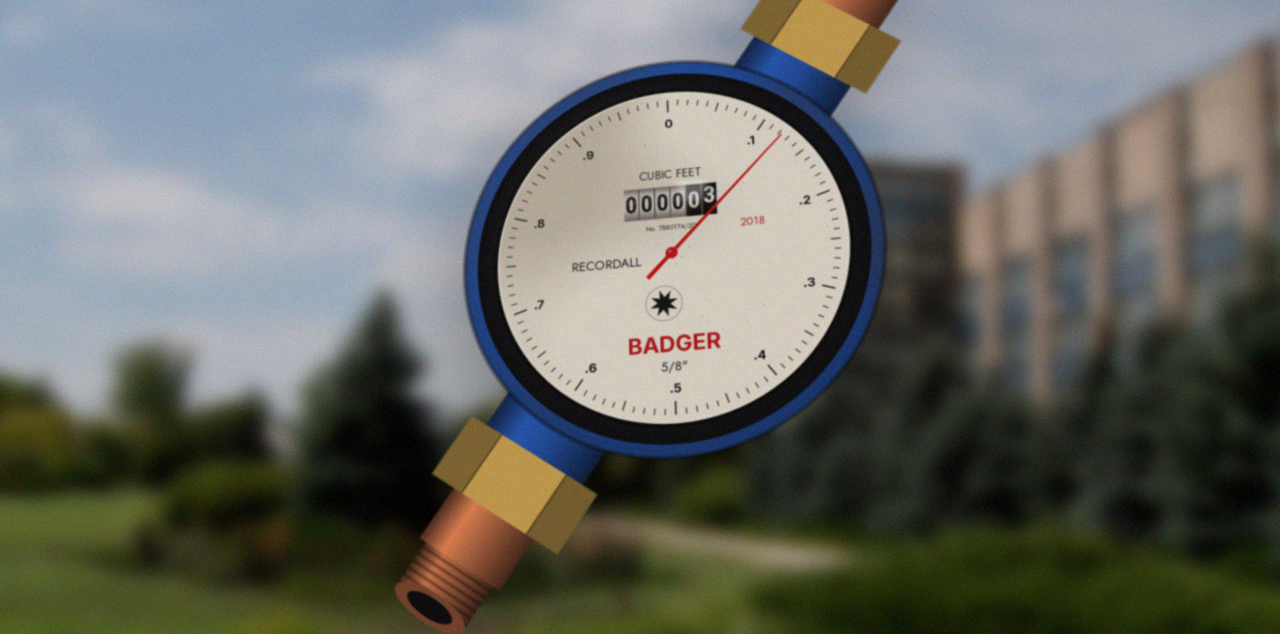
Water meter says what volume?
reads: 3.12 ft³
